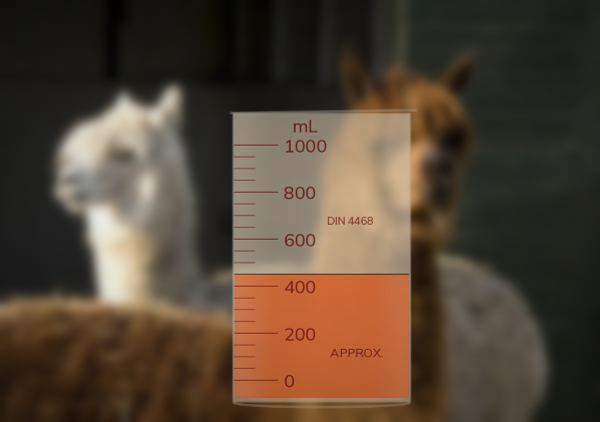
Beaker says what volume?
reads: 450 mL
